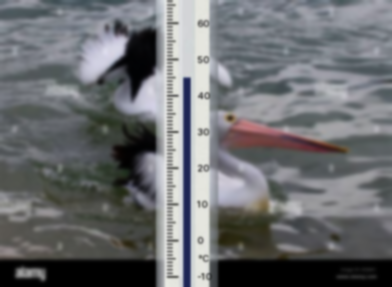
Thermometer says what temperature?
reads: 45 °C
